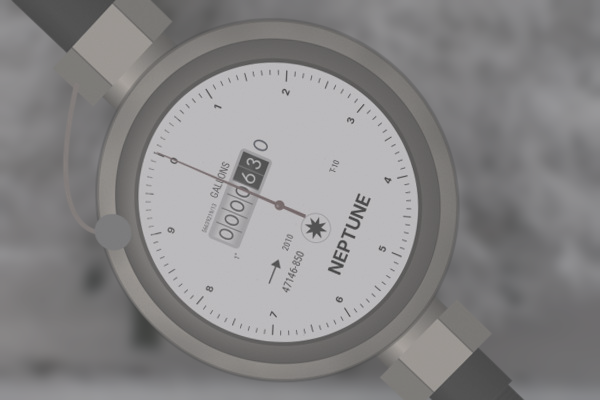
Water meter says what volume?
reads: 630.0 gal
